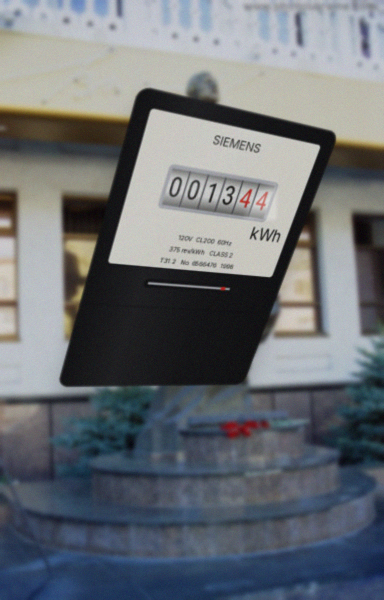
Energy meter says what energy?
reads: 13.44 kWh
